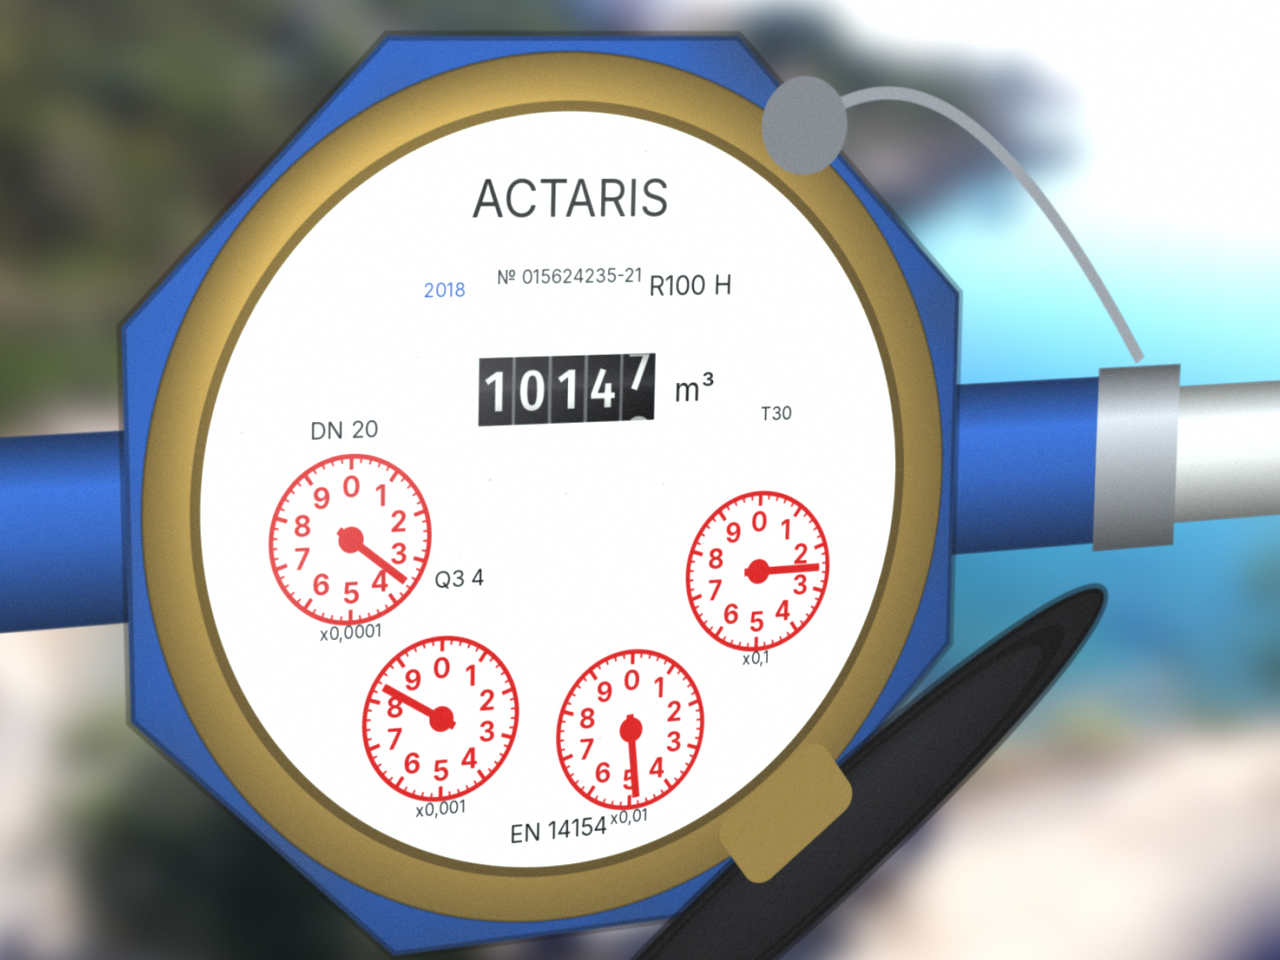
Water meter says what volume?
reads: 10147.2483 m³
